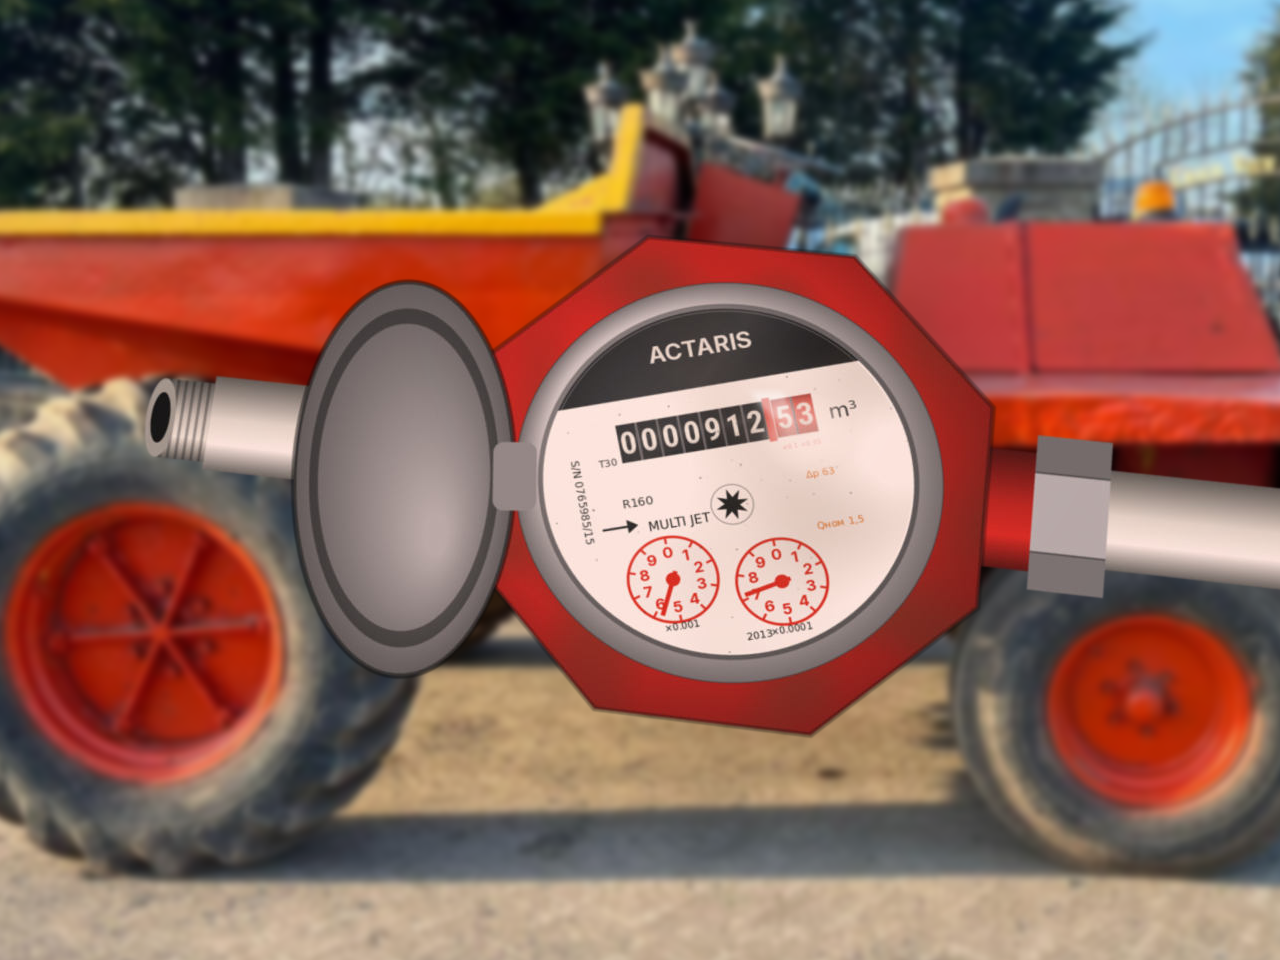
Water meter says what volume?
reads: 912.5357 m³
